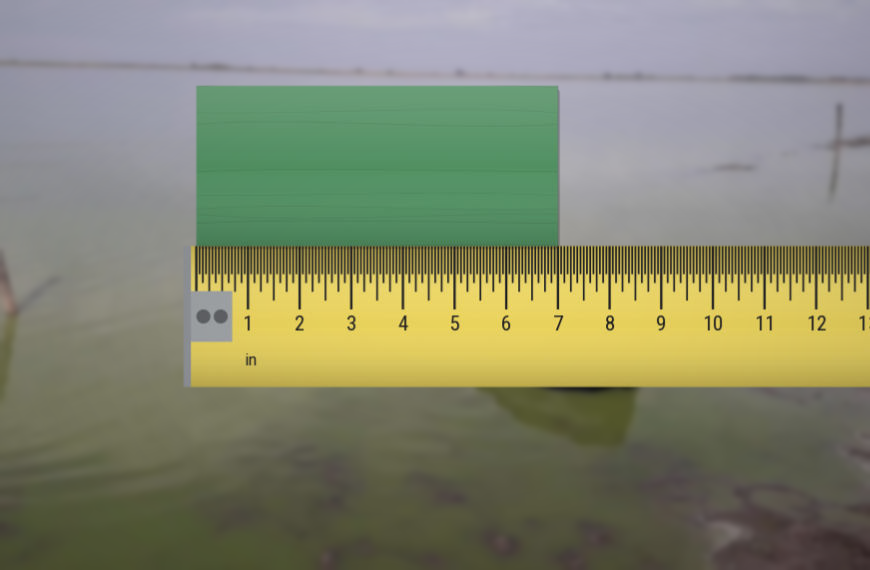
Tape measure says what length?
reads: 7 in
